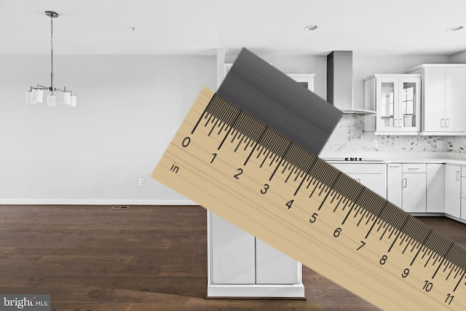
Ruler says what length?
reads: 4 in
